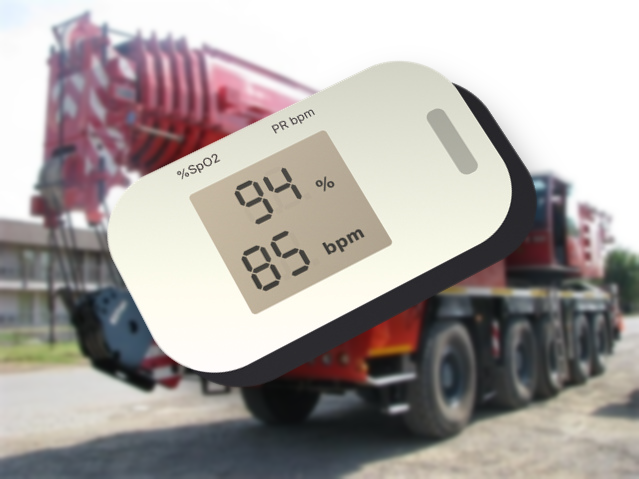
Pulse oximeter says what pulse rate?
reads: 85 bpm
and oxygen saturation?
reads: 94 %
